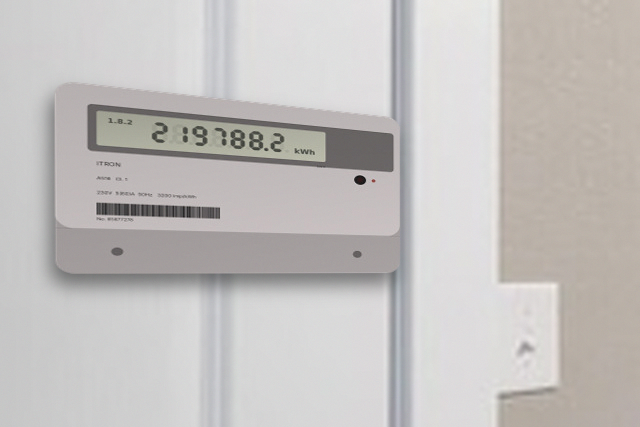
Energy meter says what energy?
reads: 219788.2 kWh
